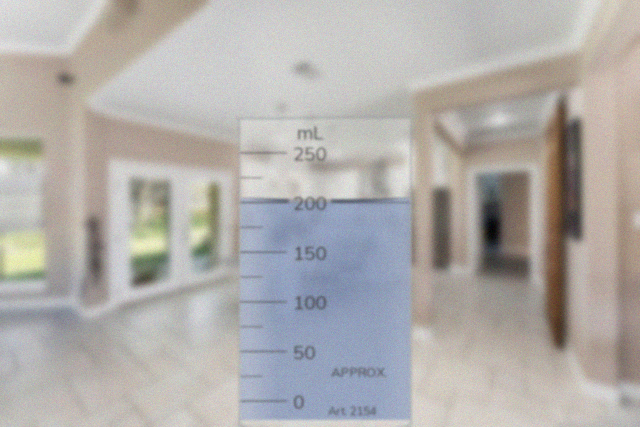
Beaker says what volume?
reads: 200 mL
